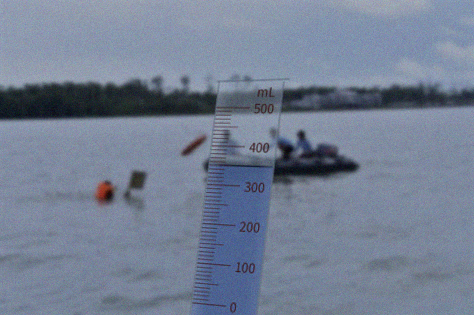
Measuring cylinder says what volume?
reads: 350 mL
